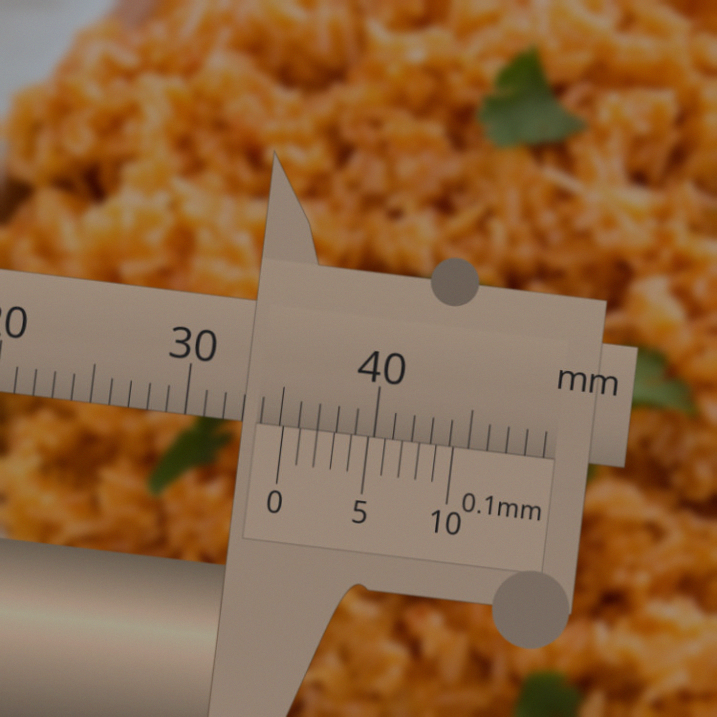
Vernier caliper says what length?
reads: 35.2 mm
